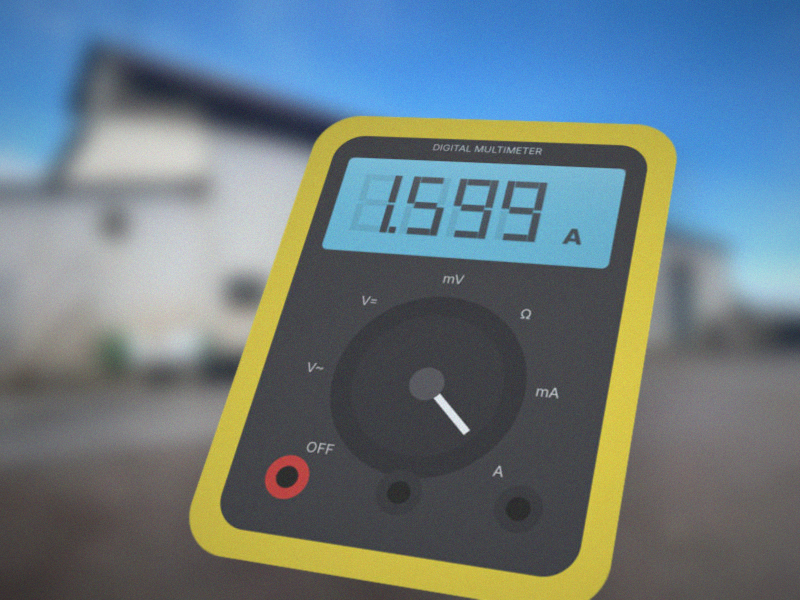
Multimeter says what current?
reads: 1.599 A
